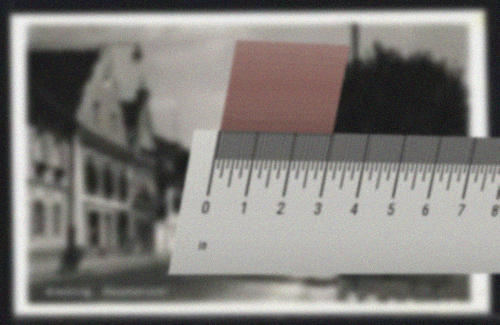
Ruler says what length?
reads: 3 in
